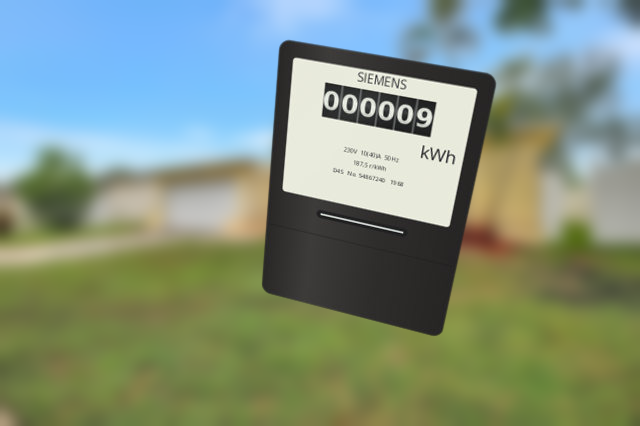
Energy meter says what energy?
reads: 9 kWh
